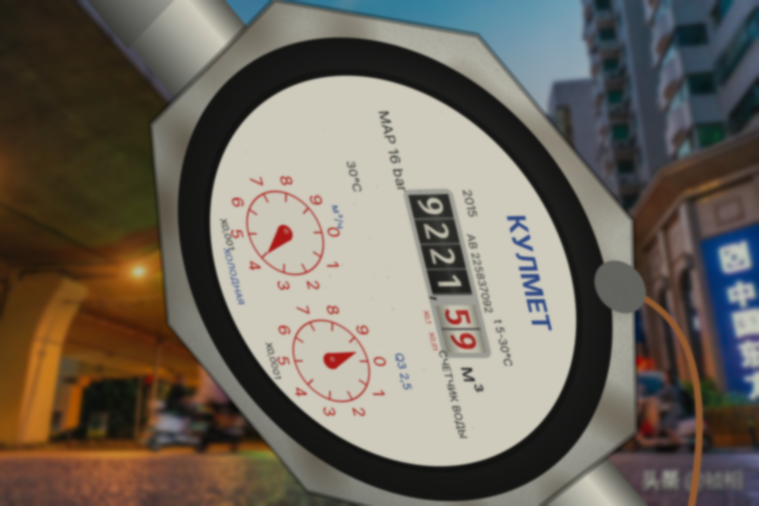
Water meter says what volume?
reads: 9221.5939 m³
